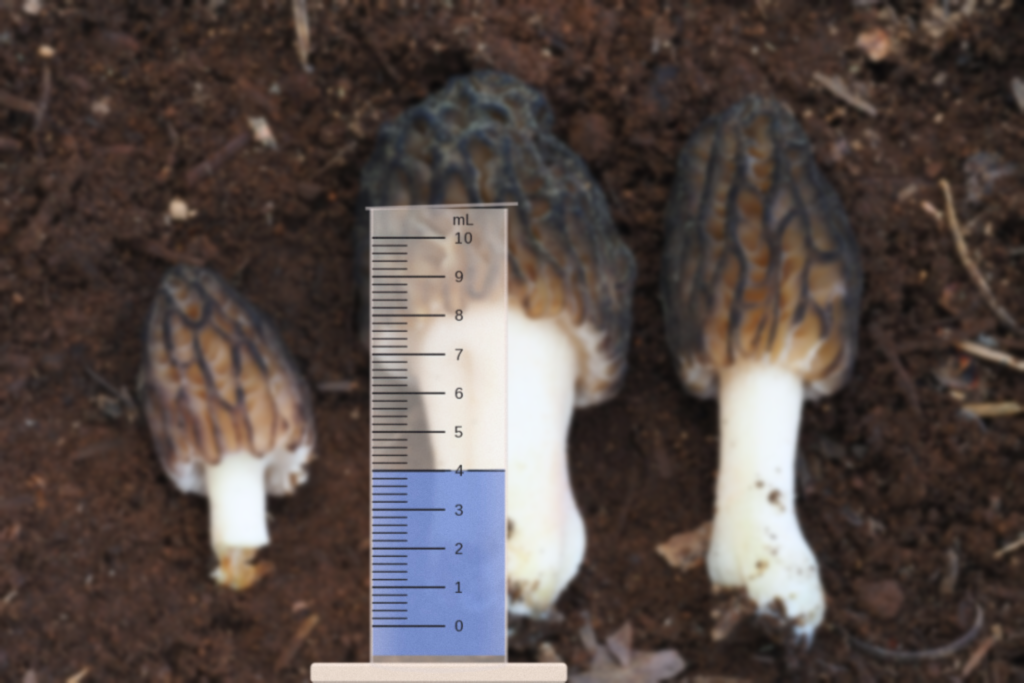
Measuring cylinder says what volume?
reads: 4 mL
